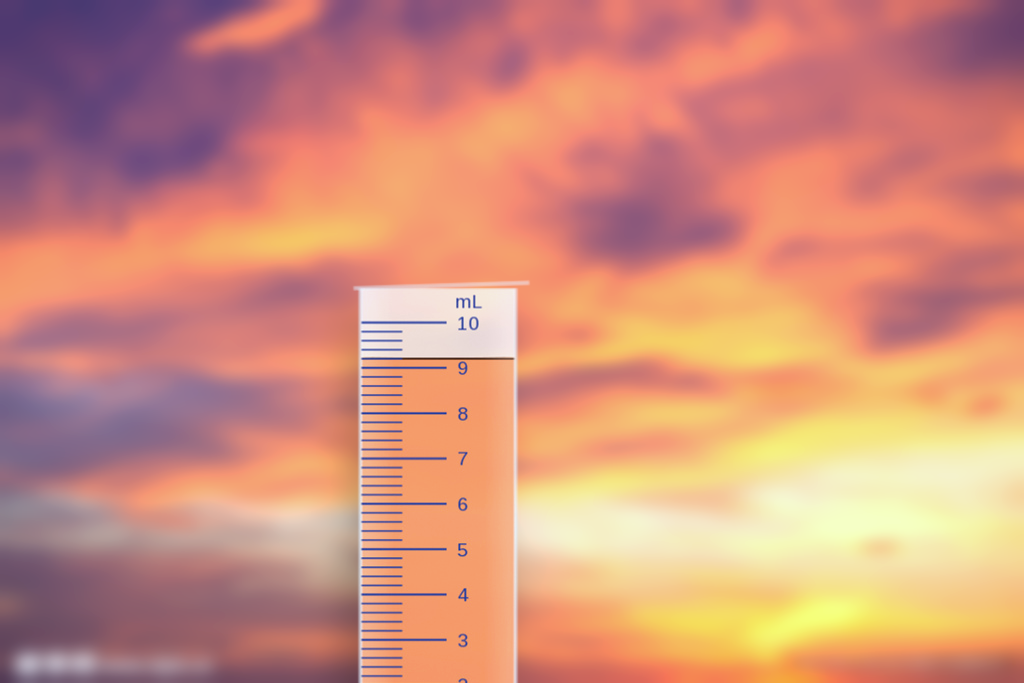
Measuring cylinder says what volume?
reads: 9.2 mL
